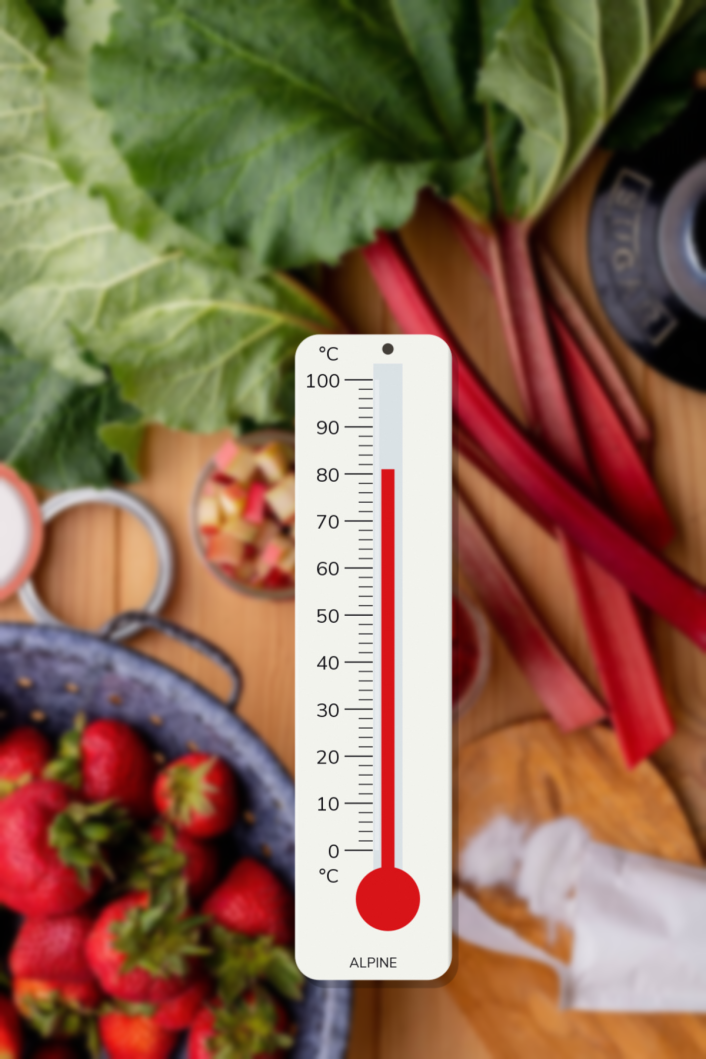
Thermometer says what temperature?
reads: 81 °C
